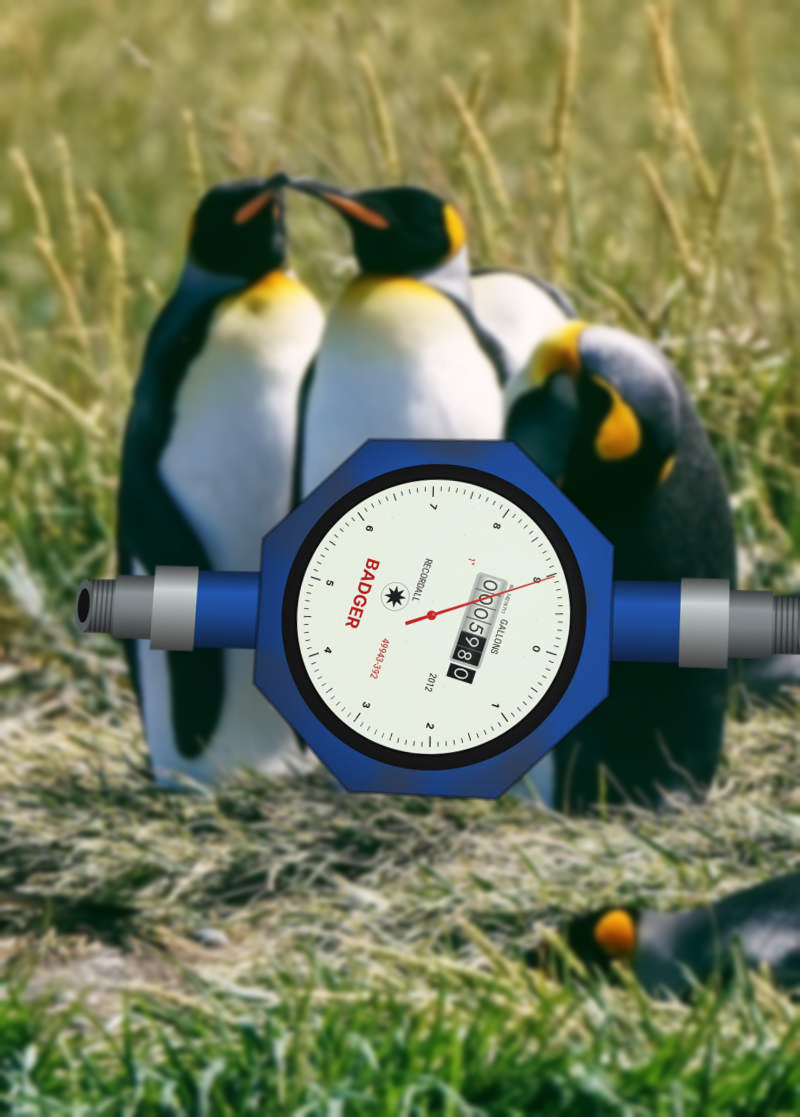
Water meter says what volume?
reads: 5979.0 gal
